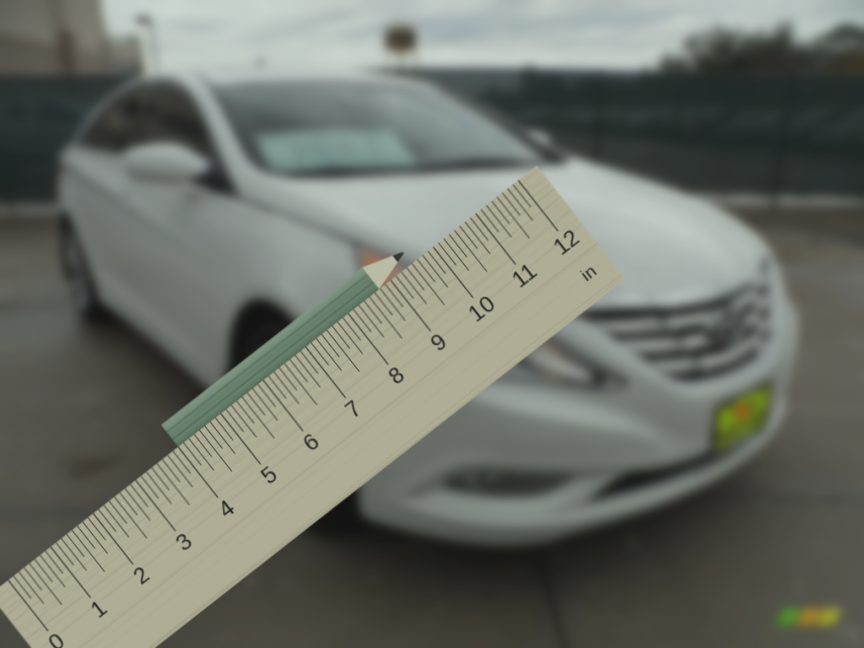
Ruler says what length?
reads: 5.5 in
